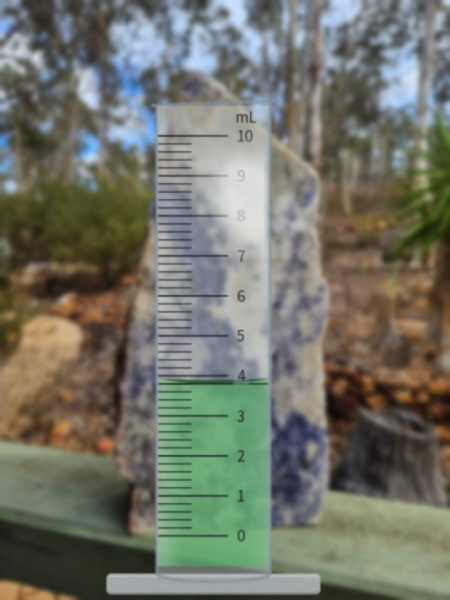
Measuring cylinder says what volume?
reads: 3.8 mL
